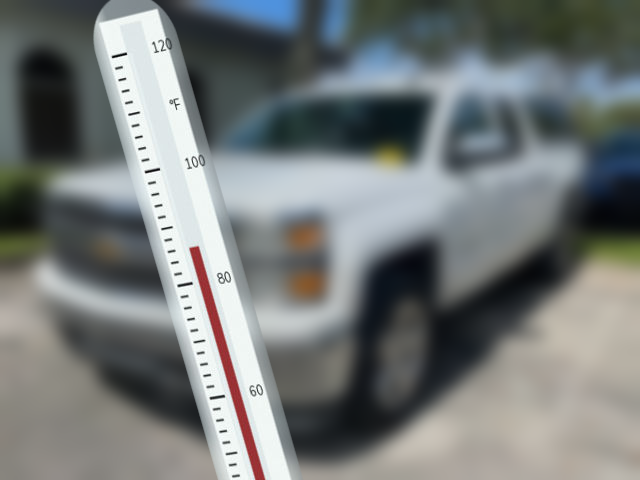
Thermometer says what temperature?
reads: 86 °F
